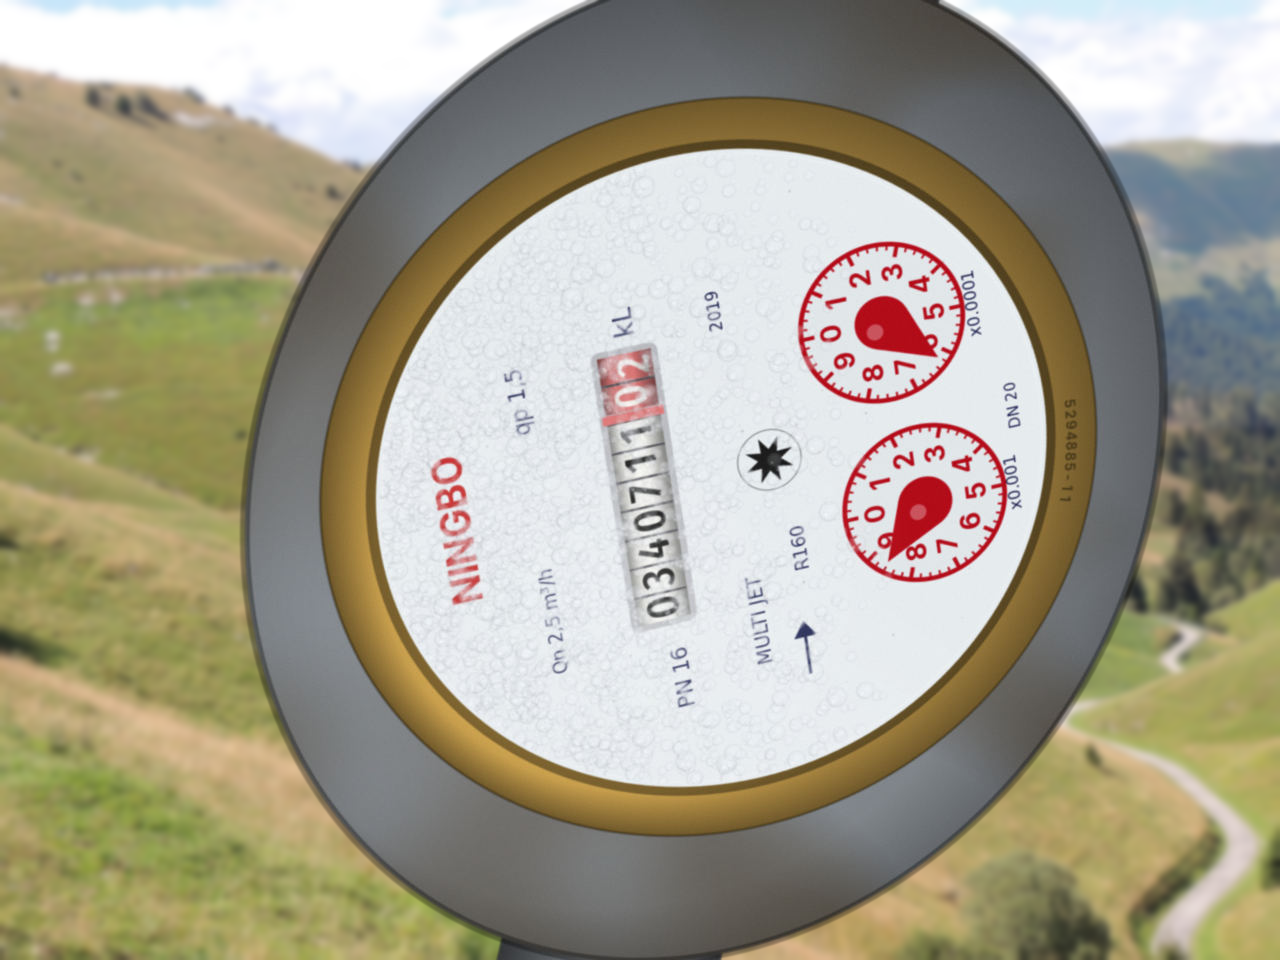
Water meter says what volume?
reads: 340711.0186 kL
